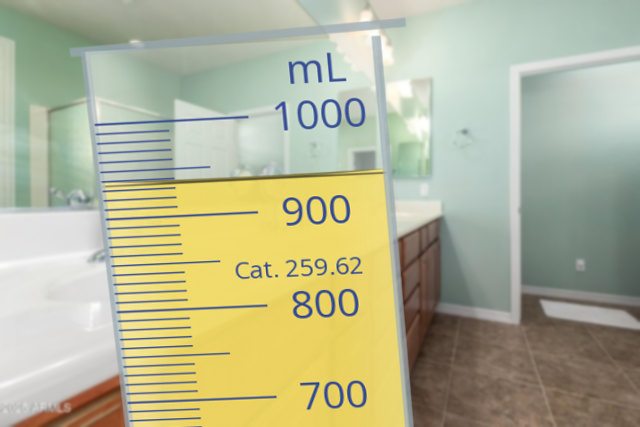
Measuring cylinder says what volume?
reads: 935 mL
